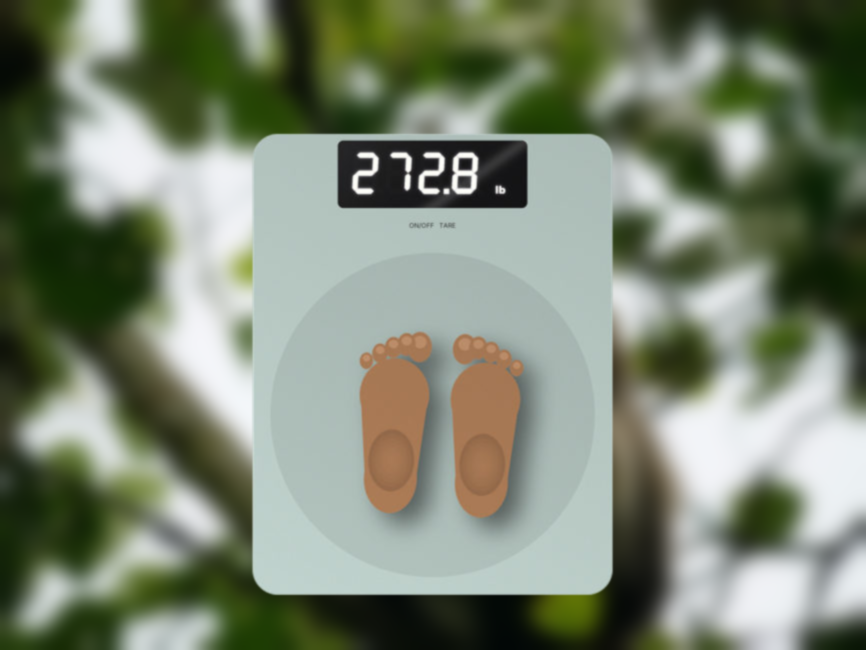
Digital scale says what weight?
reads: 272.8 lb
